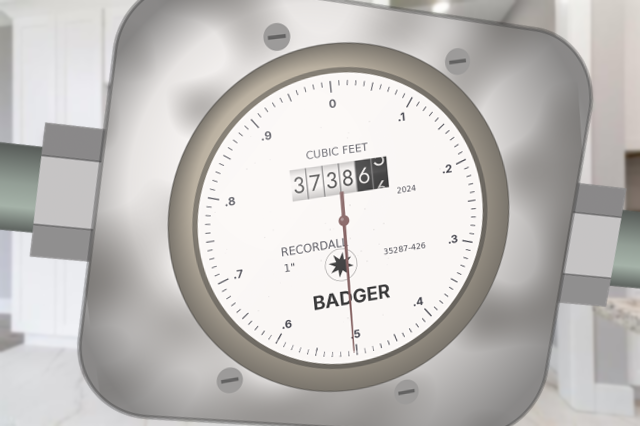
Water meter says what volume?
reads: 373865.50 ft³
